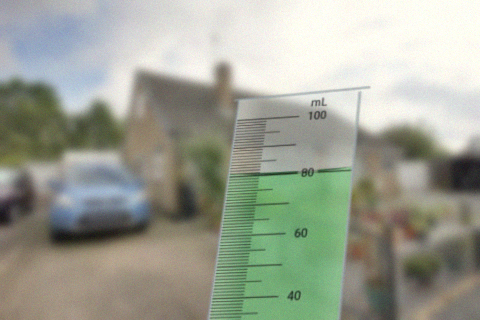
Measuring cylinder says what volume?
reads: 80 mL
